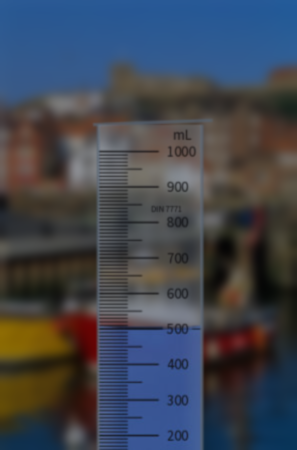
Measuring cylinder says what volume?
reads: 500 mL
